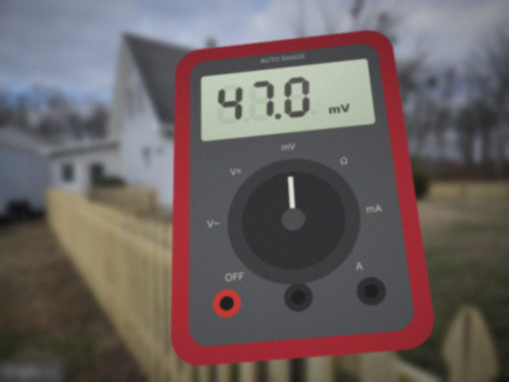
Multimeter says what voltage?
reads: 47.0 mV
